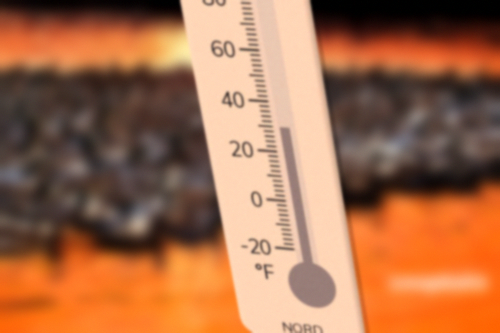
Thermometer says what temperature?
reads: 30 °F
